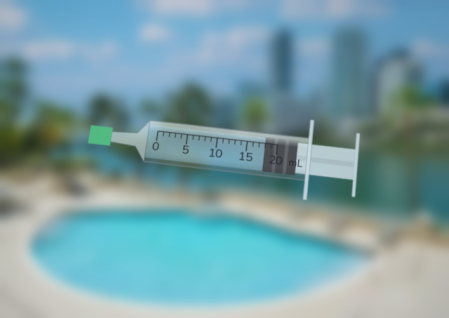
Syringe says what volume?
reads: 18 mL
